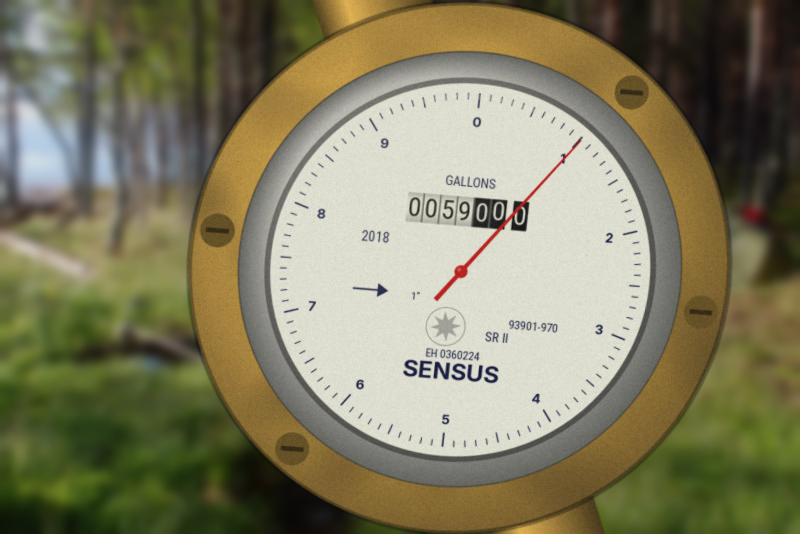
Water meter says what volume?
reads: 59001.0 gal
